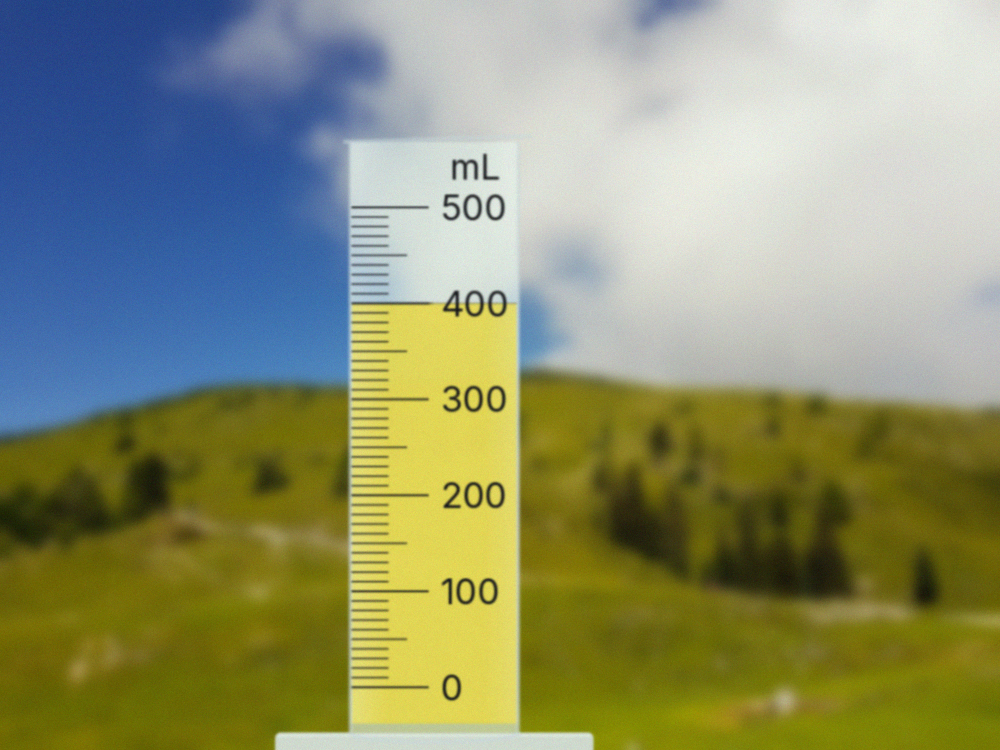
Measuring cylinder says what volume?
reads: 400 mL
